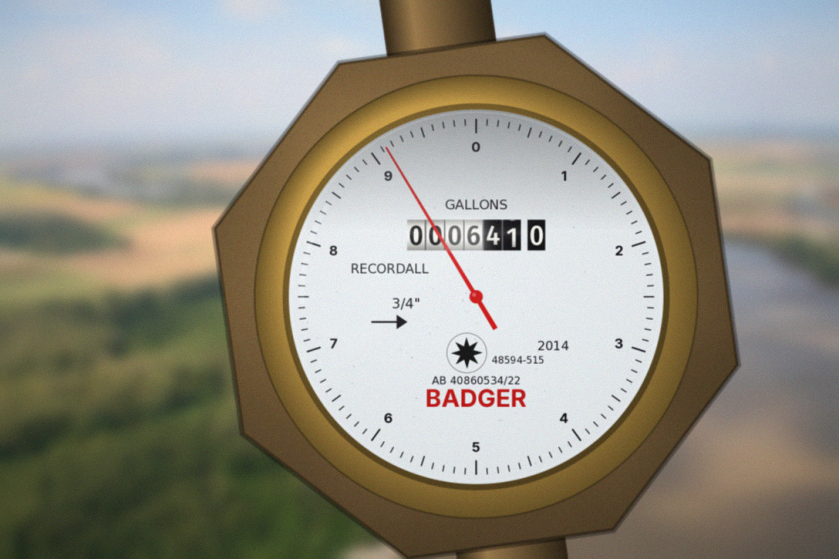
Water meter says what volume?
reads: 6409.1 gal
